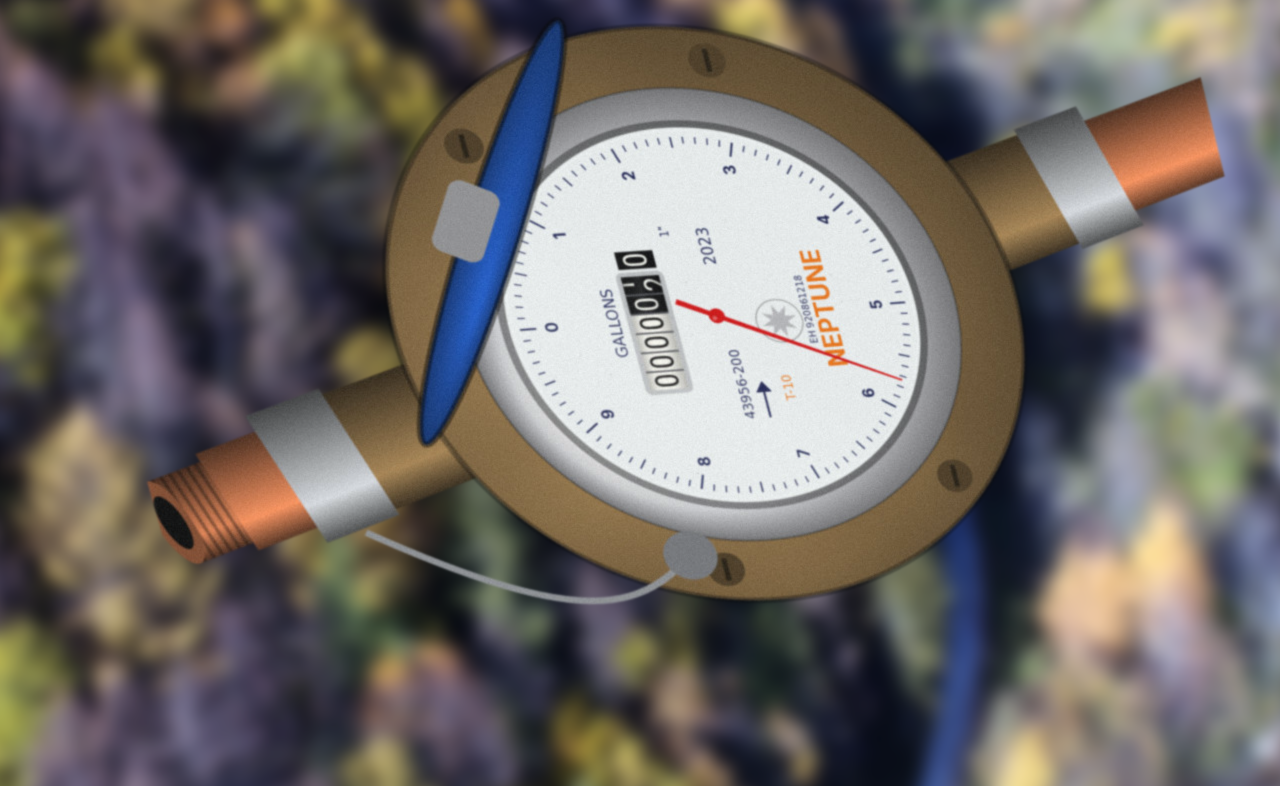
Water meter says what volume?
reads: 15.7 gal
